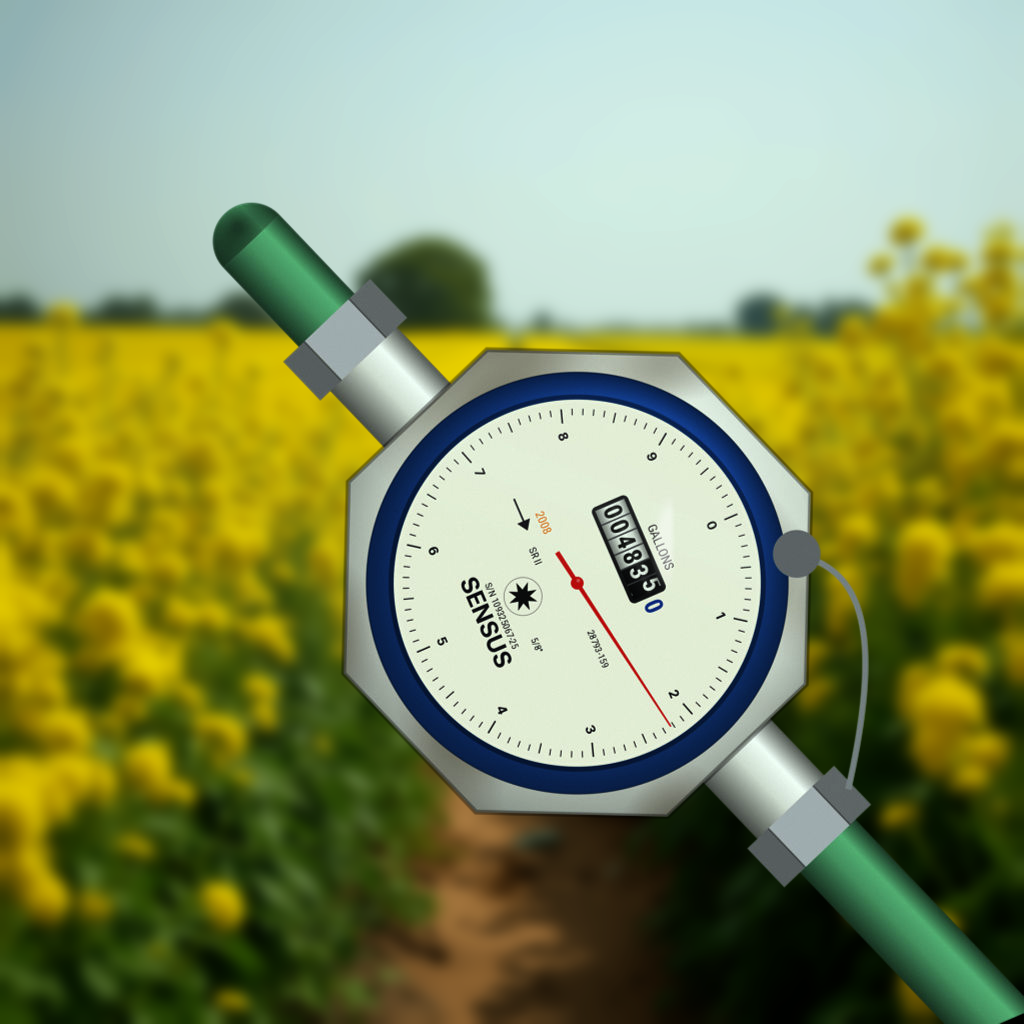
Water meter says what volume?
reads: 48352.2 gal
